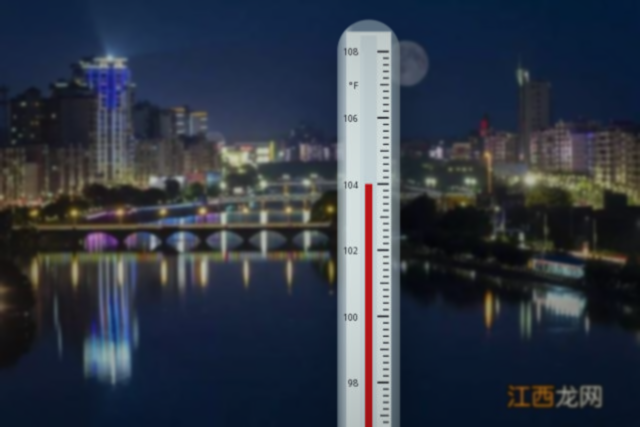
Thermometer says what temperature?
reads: 104 °F
